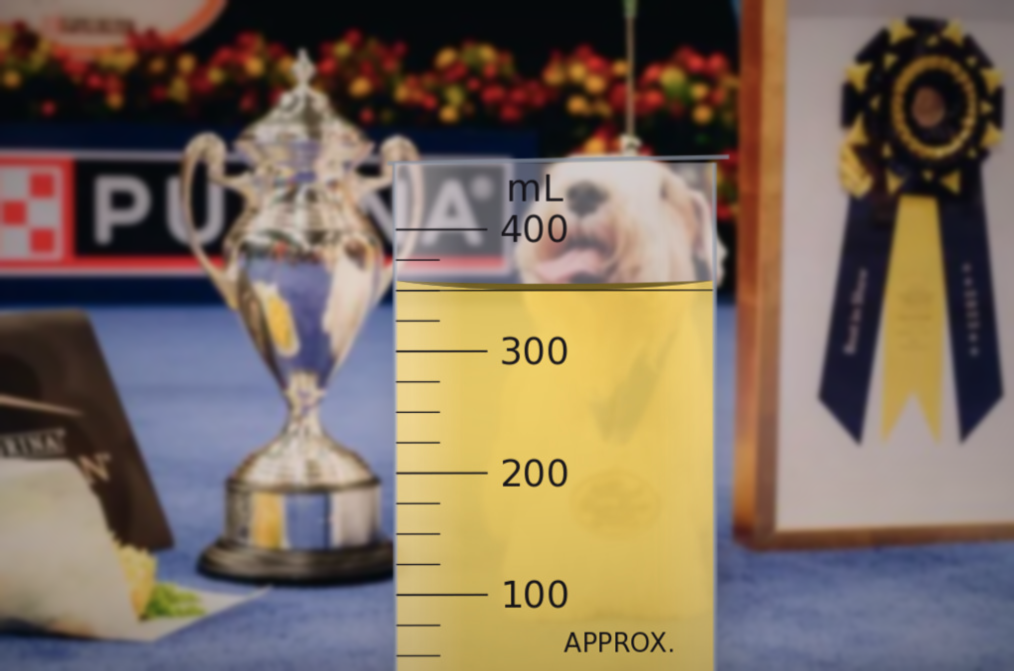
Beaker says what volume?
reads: 350 mL
